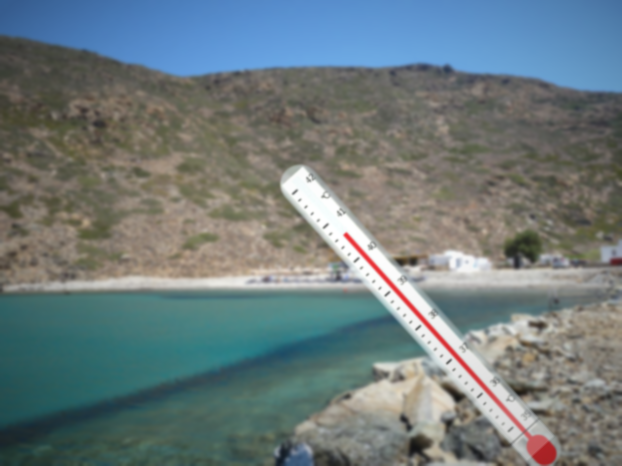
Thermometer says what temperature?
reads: 40.6 °C
